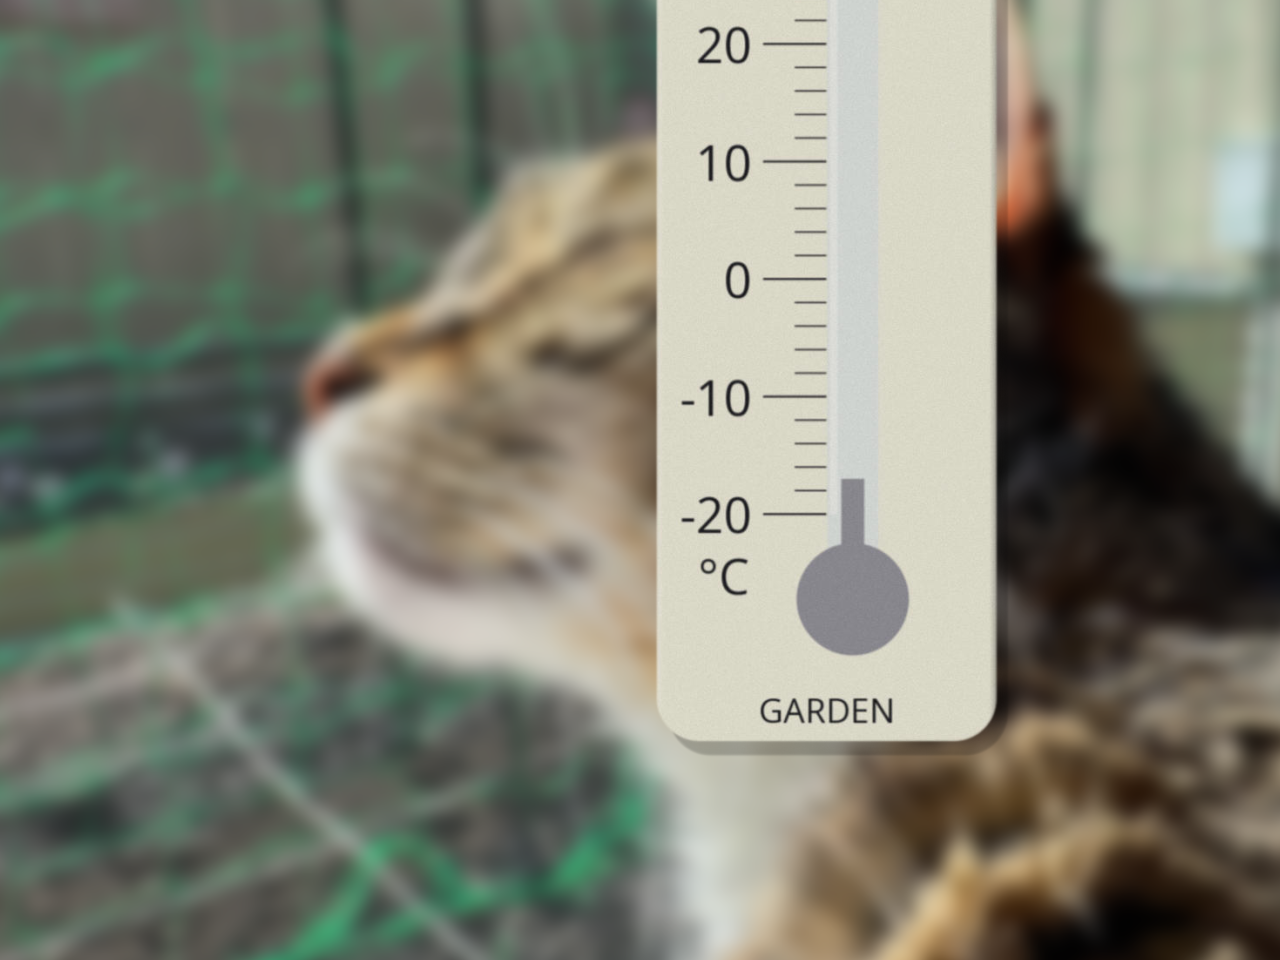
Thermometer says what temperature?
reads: -17 °C
